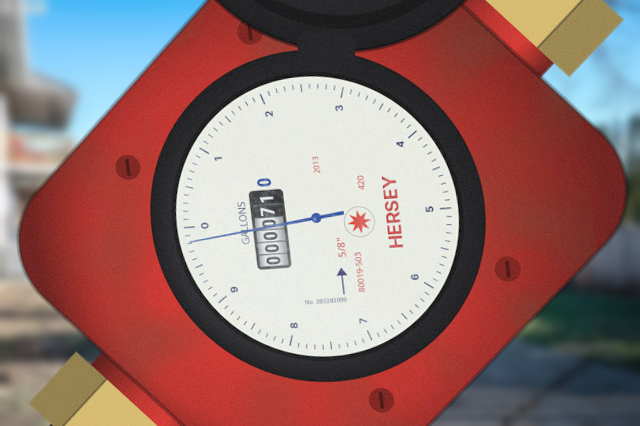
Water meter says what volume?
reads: 709.8 gal
